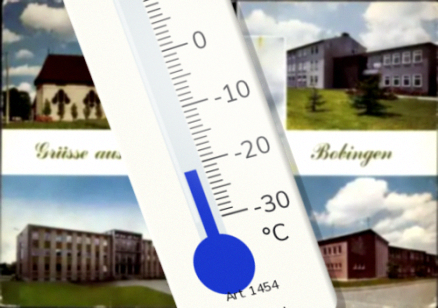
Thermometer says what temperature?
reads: -21 °C
